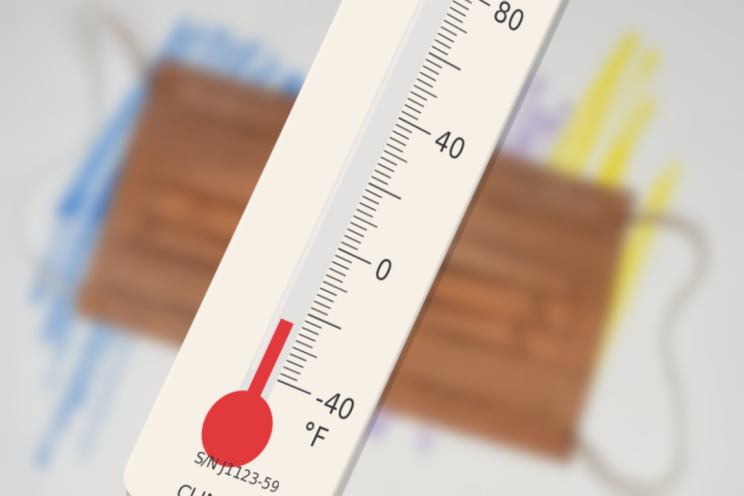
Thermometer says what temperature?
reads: -24 °F
